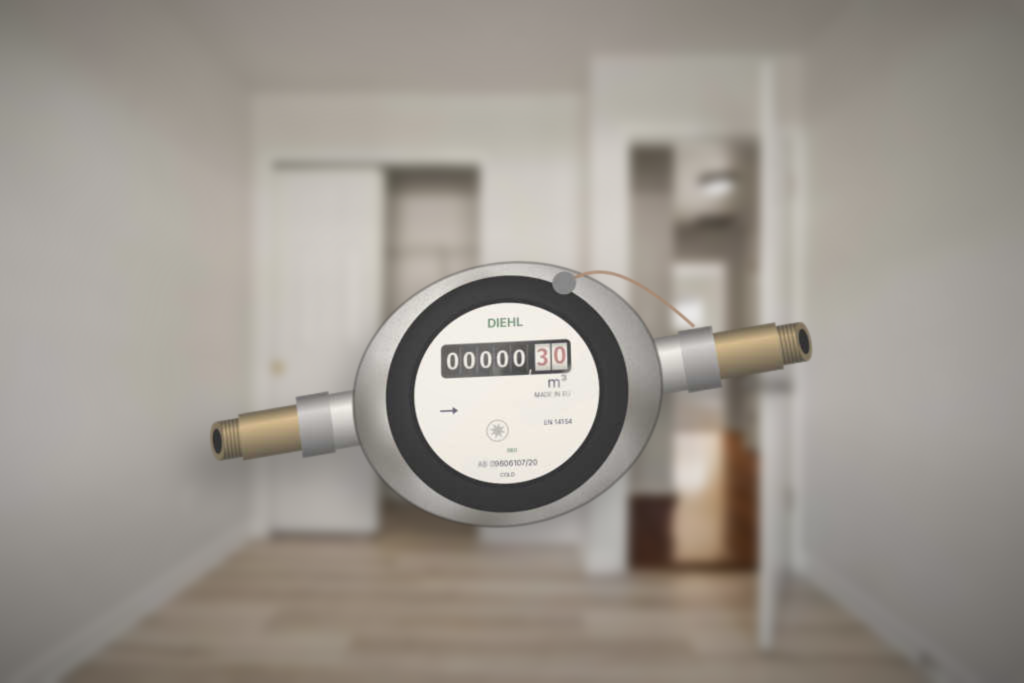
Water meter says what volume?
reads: 0.30 m³
